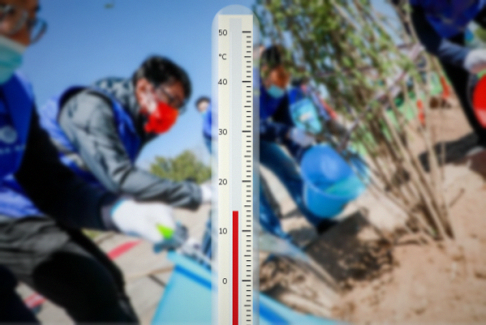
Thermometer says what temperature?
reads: 14 °C
